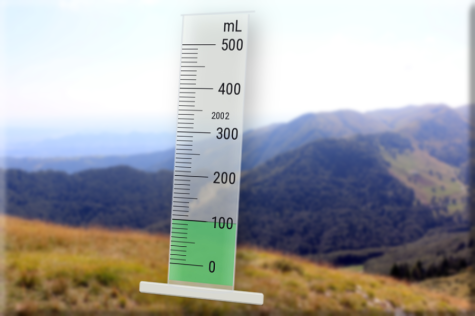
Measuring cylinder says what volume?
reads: 100 mL
